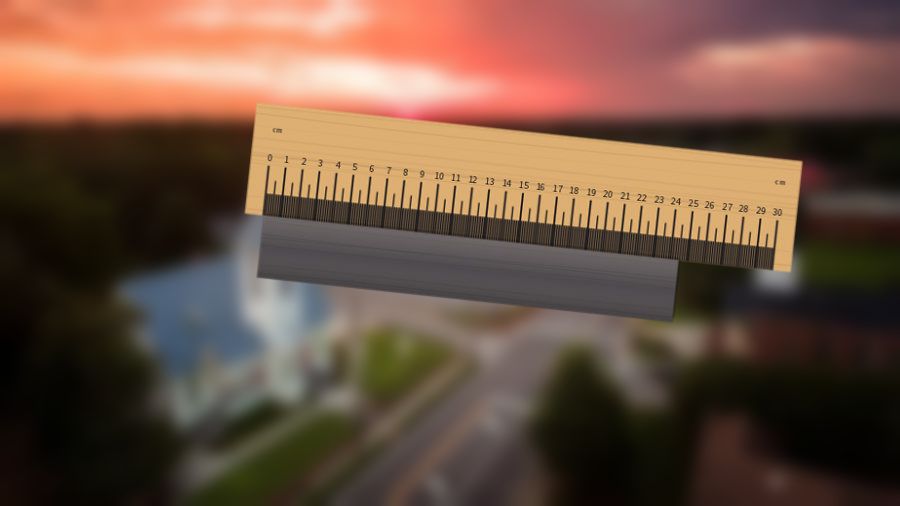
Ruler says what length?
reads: 24.5 cm
